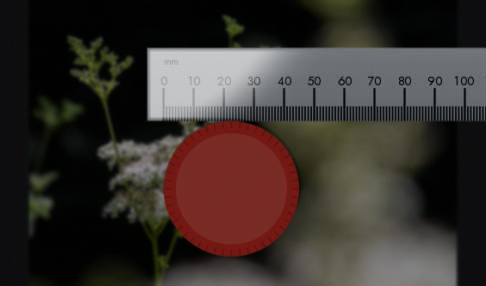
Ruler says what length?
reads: 45 mm
